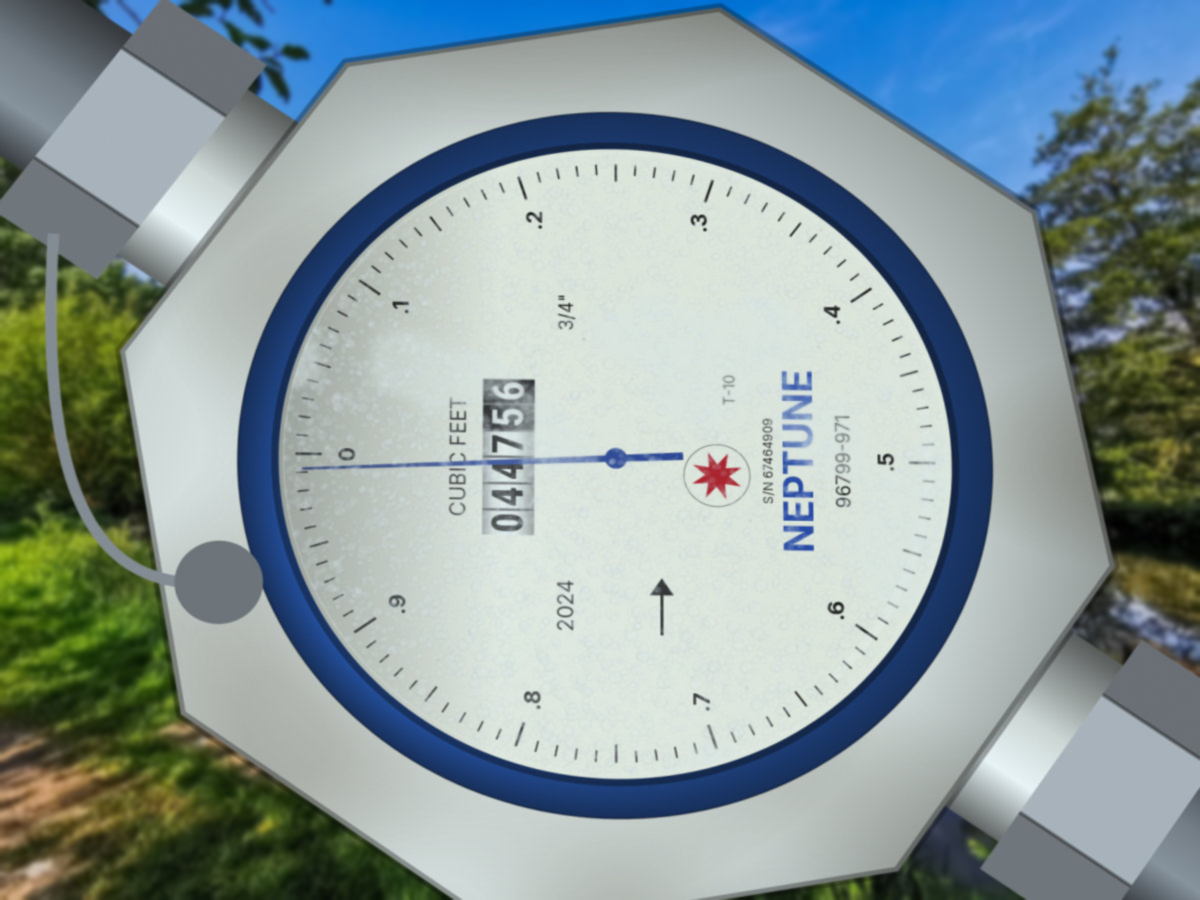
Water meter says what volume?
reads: 44755.99 ft³
